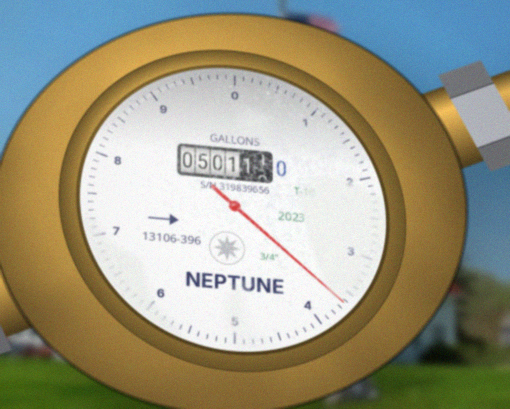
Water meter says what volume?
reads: 501113.6 gal
